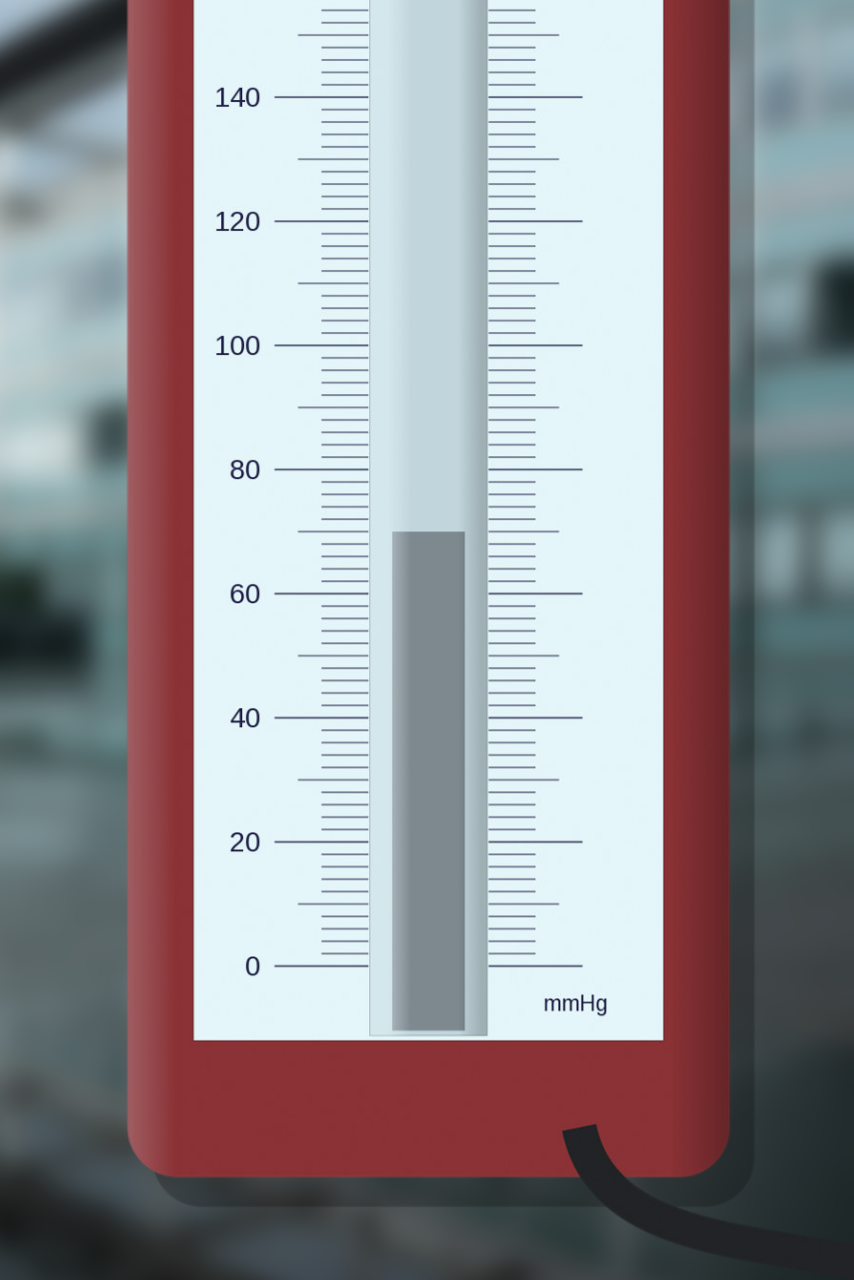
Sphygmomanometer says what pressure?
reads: 70 mmHg
